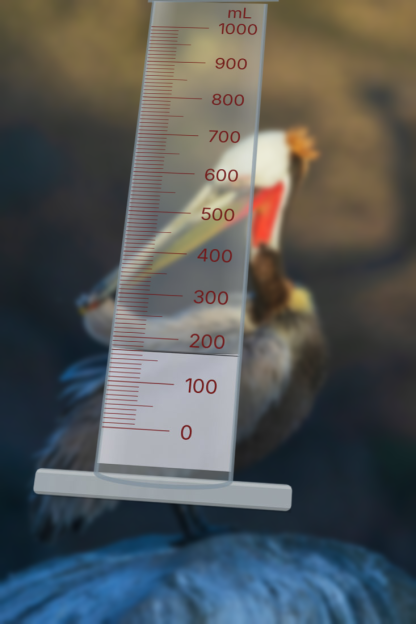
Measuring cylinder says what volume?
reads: 170 mL
